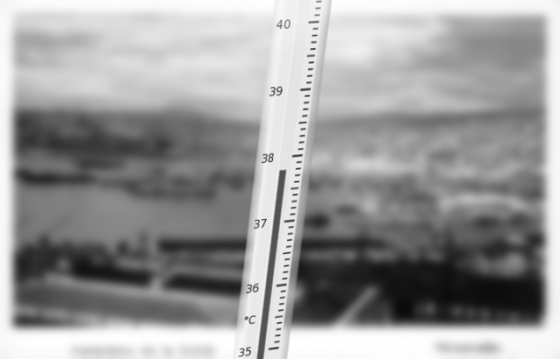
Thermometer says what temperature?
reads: 37.8 °C
